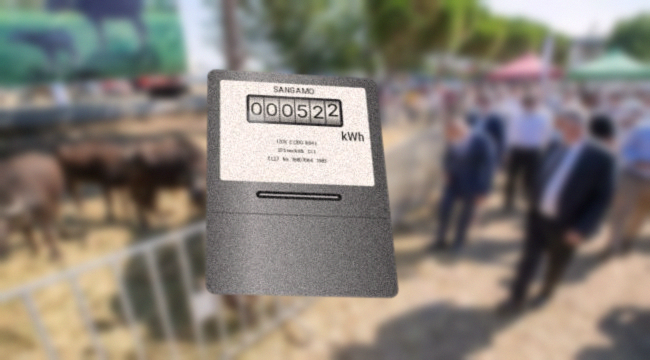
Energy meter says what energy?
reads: 522 kWh
